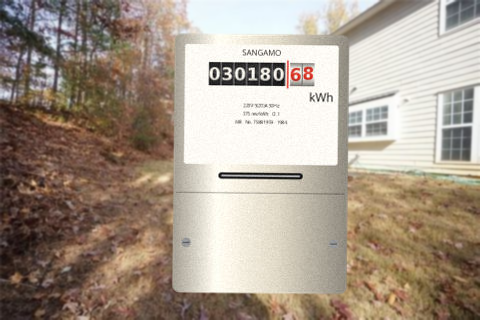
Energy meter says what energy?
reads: 30180.68 kWh
